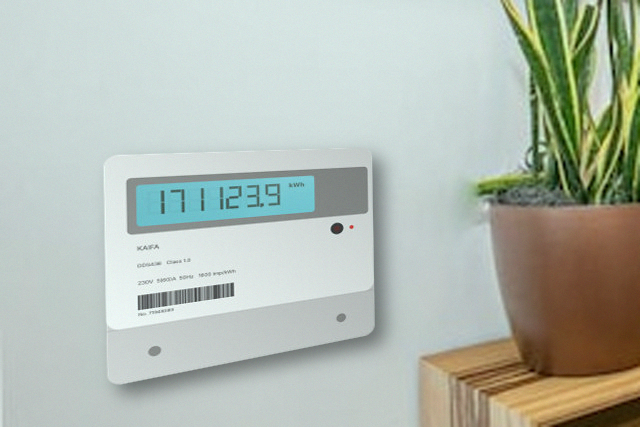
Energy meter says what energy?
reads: 171123.9 kWh
